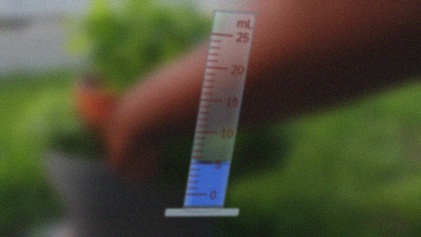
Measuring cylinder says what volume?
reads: 5 mL
